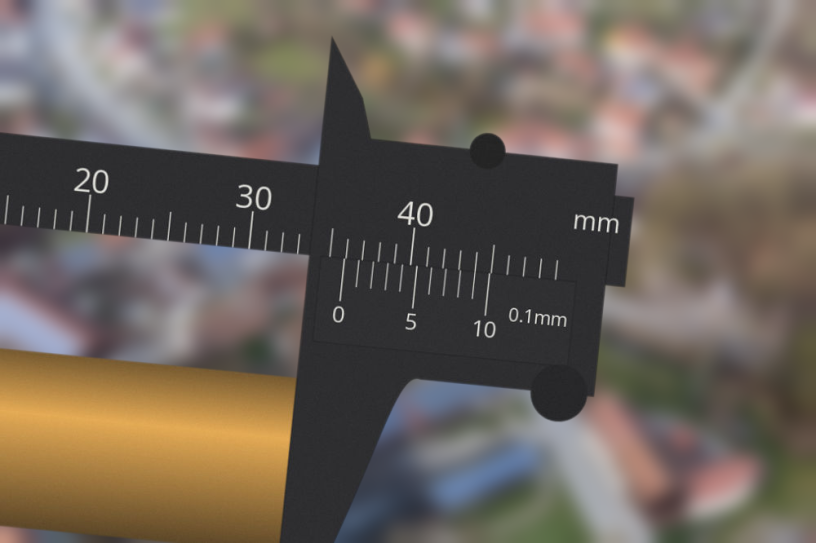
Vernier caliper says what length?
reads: 35.9 mm
